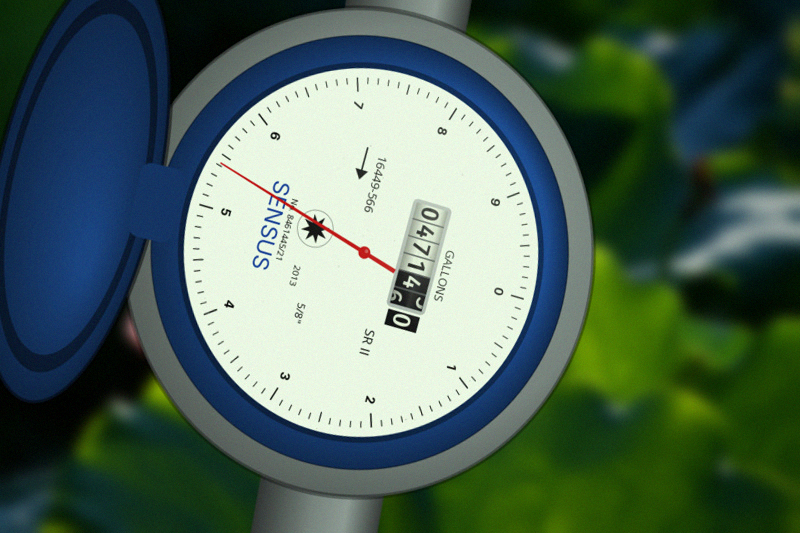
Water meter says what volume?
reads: 471455.4 gal
